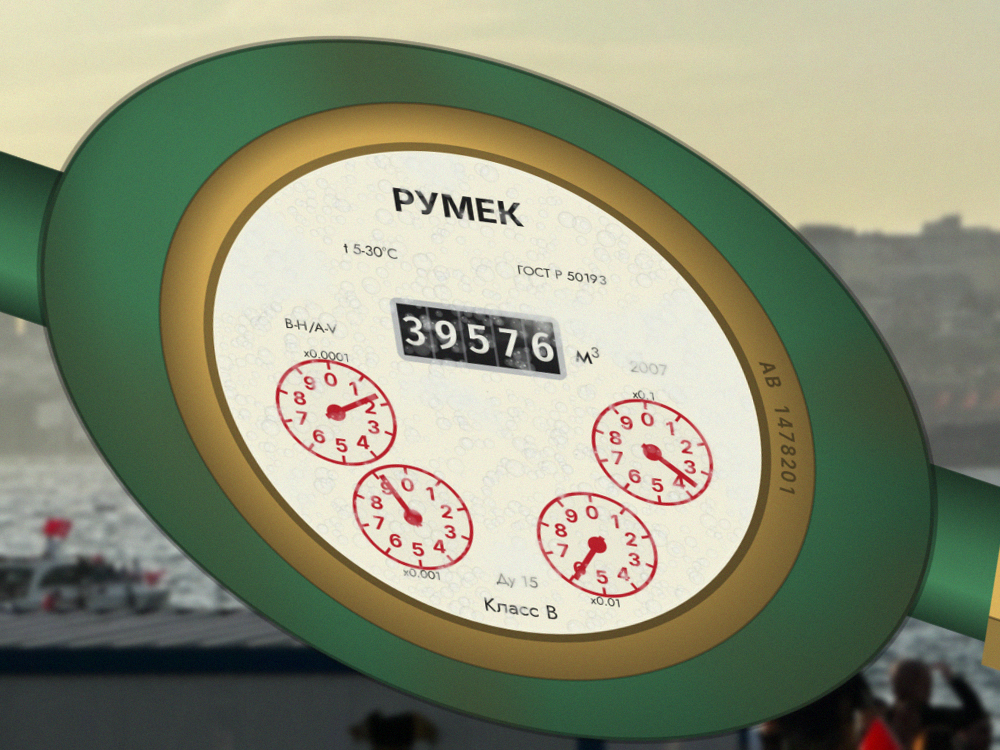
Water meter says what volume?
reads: 39576.3591 m³
